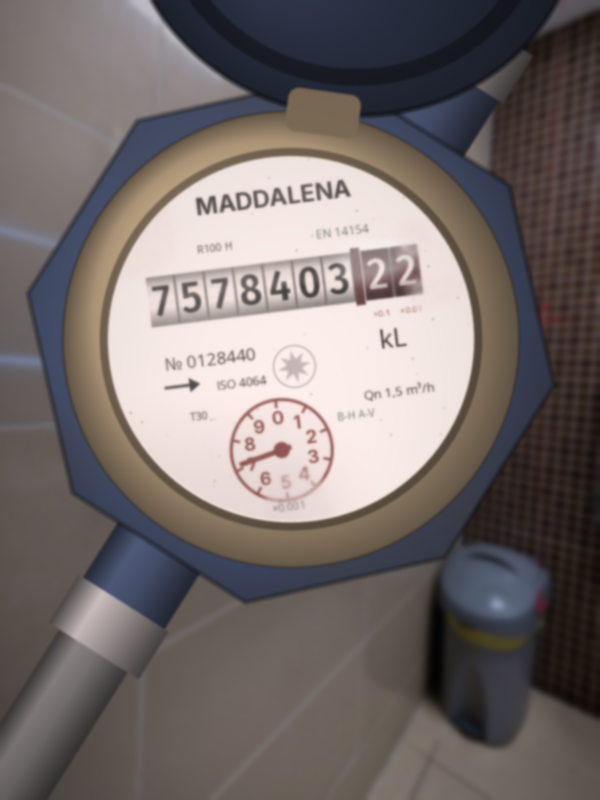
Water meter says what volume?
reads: 7578403.227 kL
